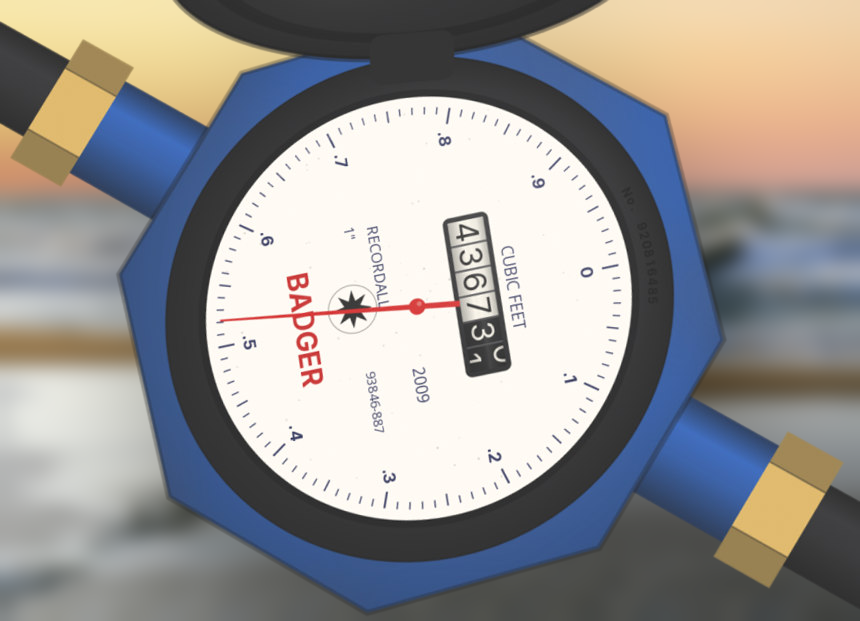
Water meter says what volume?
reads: 436730.52 ft³
